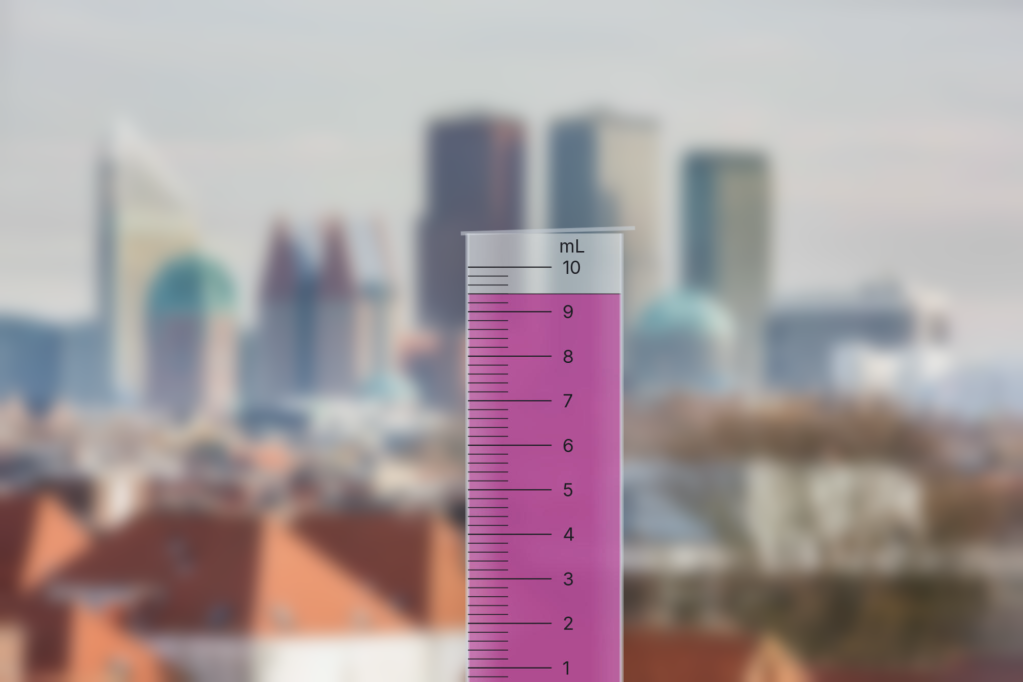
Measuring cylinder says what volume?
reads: 9.4 mL
